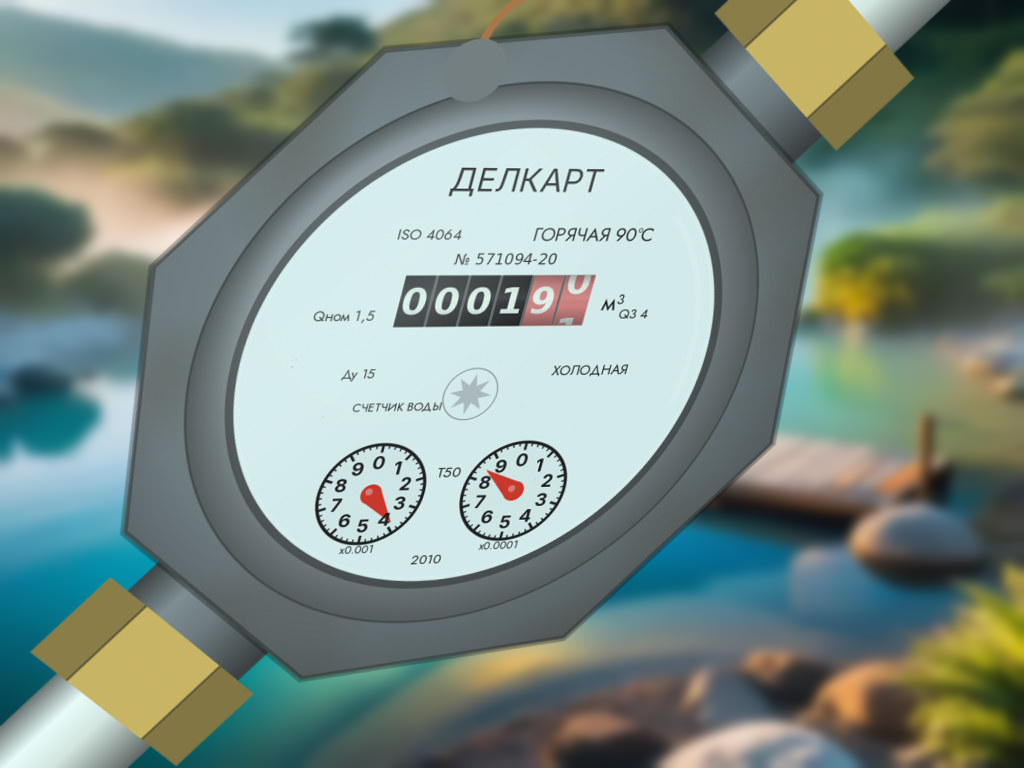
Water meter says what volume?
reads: 1.9038 m³
